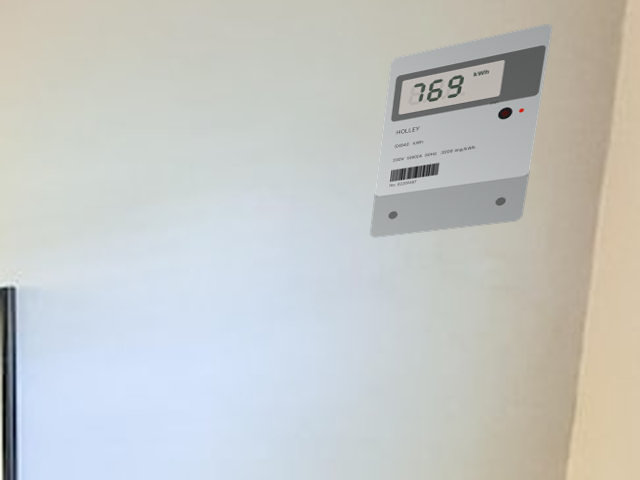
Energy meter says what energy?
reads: 769 kWh
